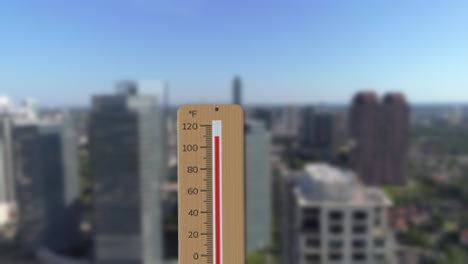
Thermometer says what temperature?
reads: 110 °F
